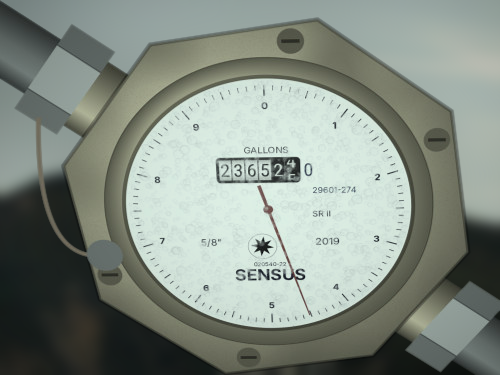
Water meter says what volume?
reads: 2365244.5 gal
